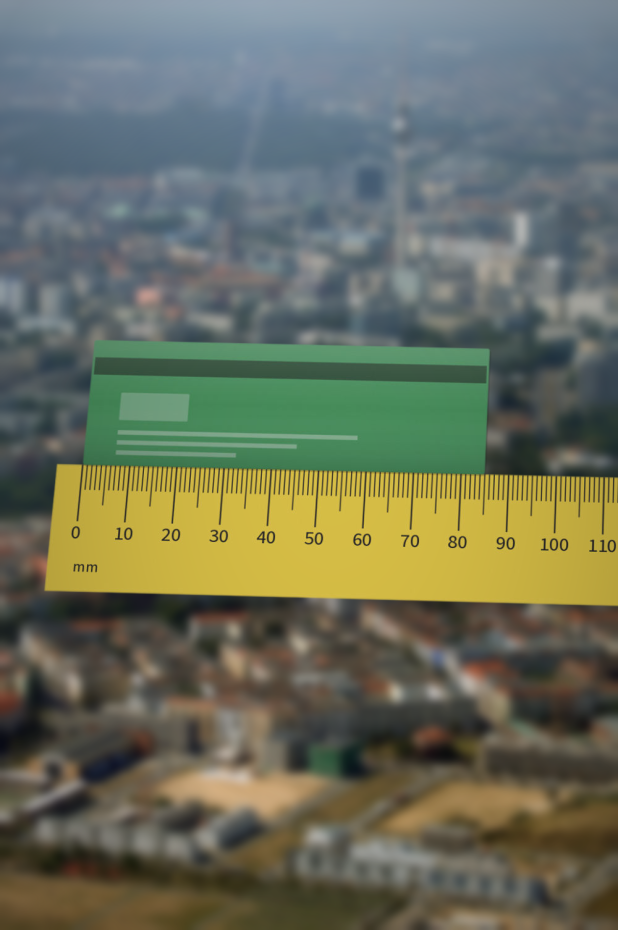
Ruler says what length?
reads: 85 mm
